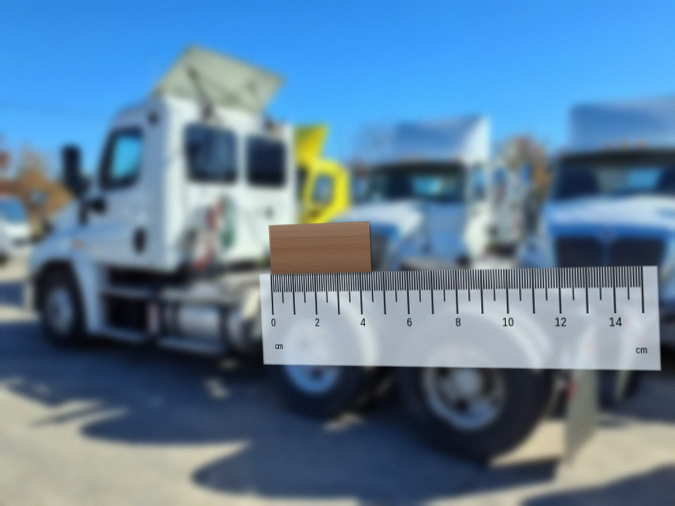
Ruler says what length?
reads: 4.5 cm
